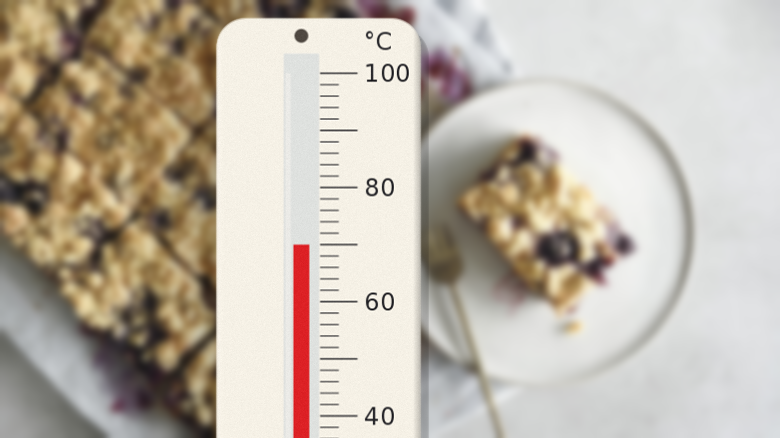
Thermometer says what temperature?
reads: 70 °C
